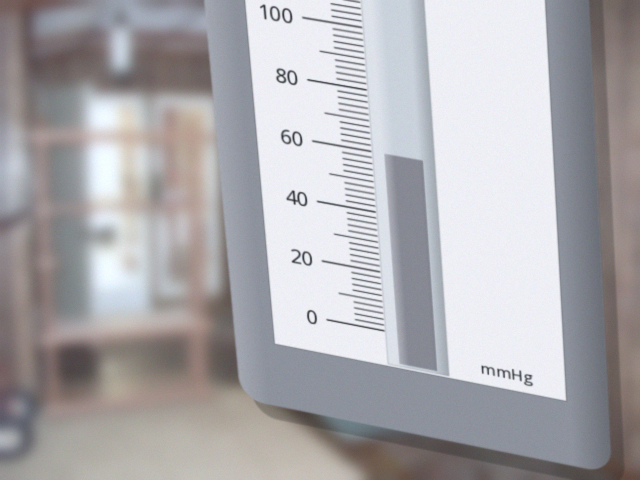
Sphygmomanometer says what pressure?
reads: 60 mmHg
